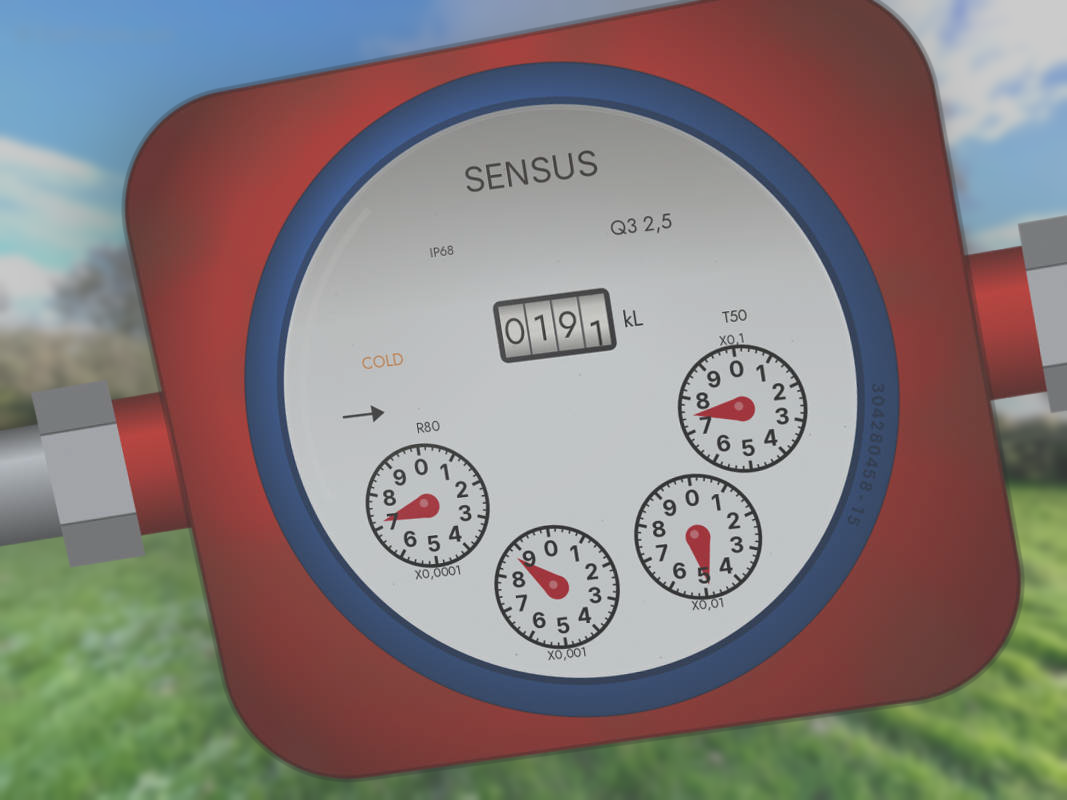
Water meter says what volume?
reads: 190.7487 kL
